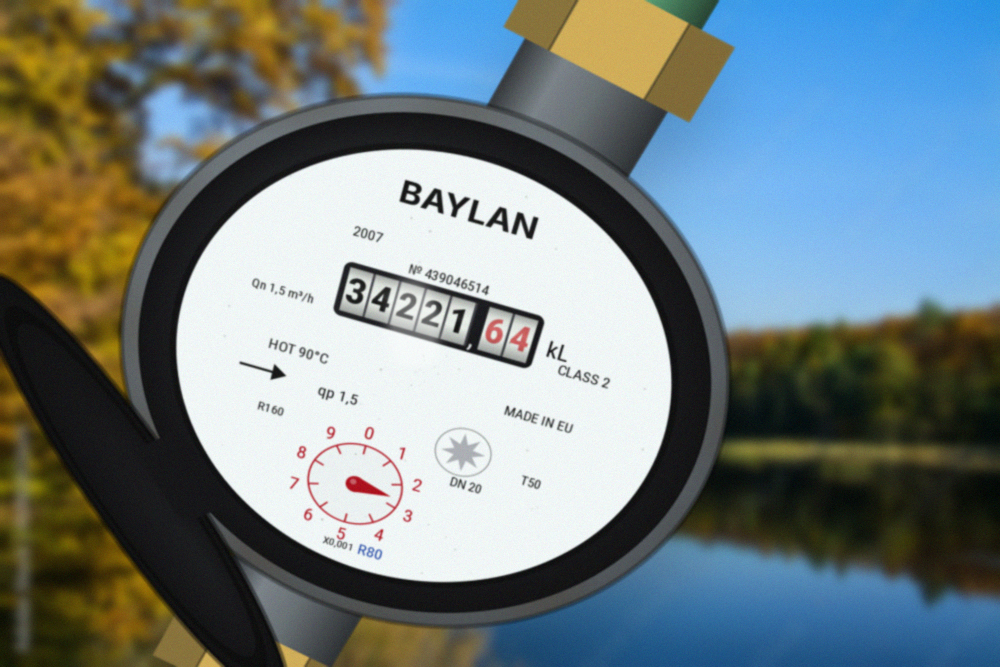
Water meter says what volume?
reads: 34221.642 kL
